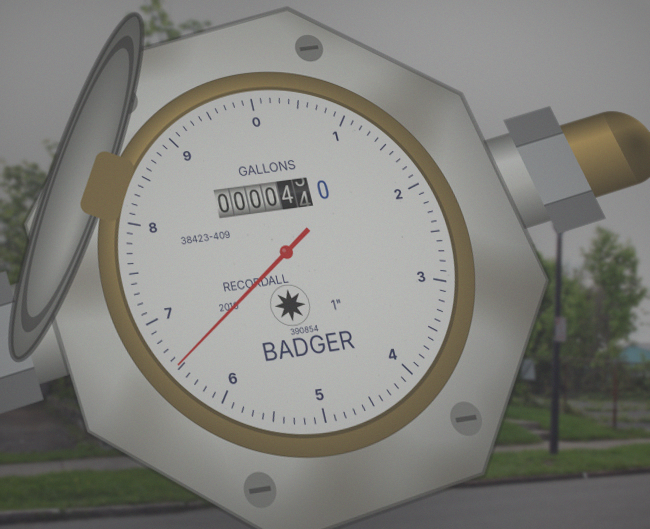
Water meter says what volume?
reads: 436.5 gal
